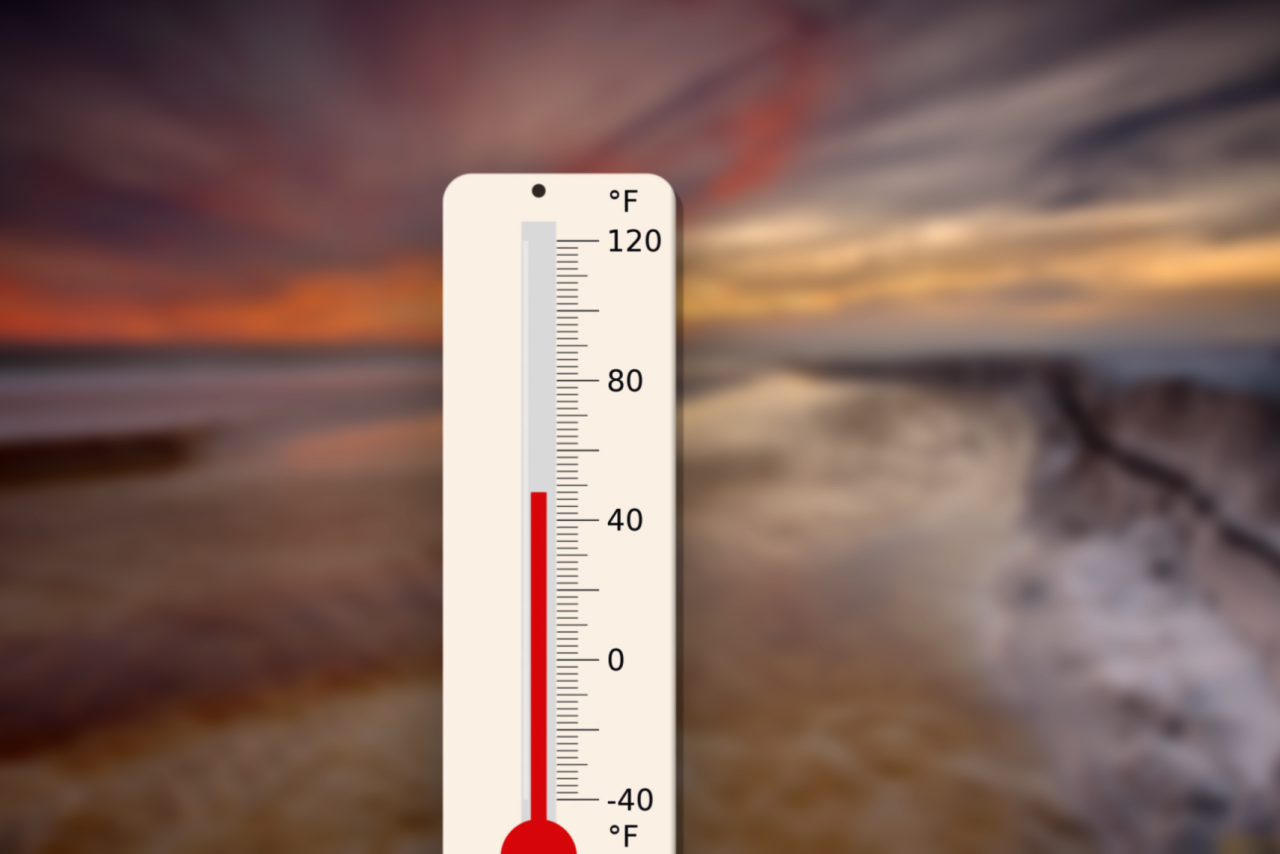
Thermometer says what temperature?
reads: 48 °F
